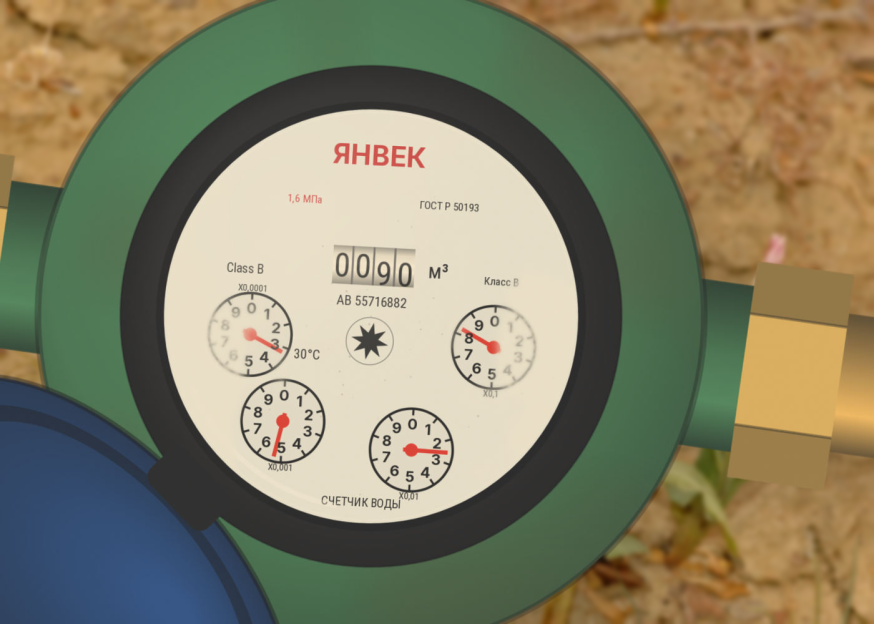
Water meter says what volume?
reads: 89.8253 m³
